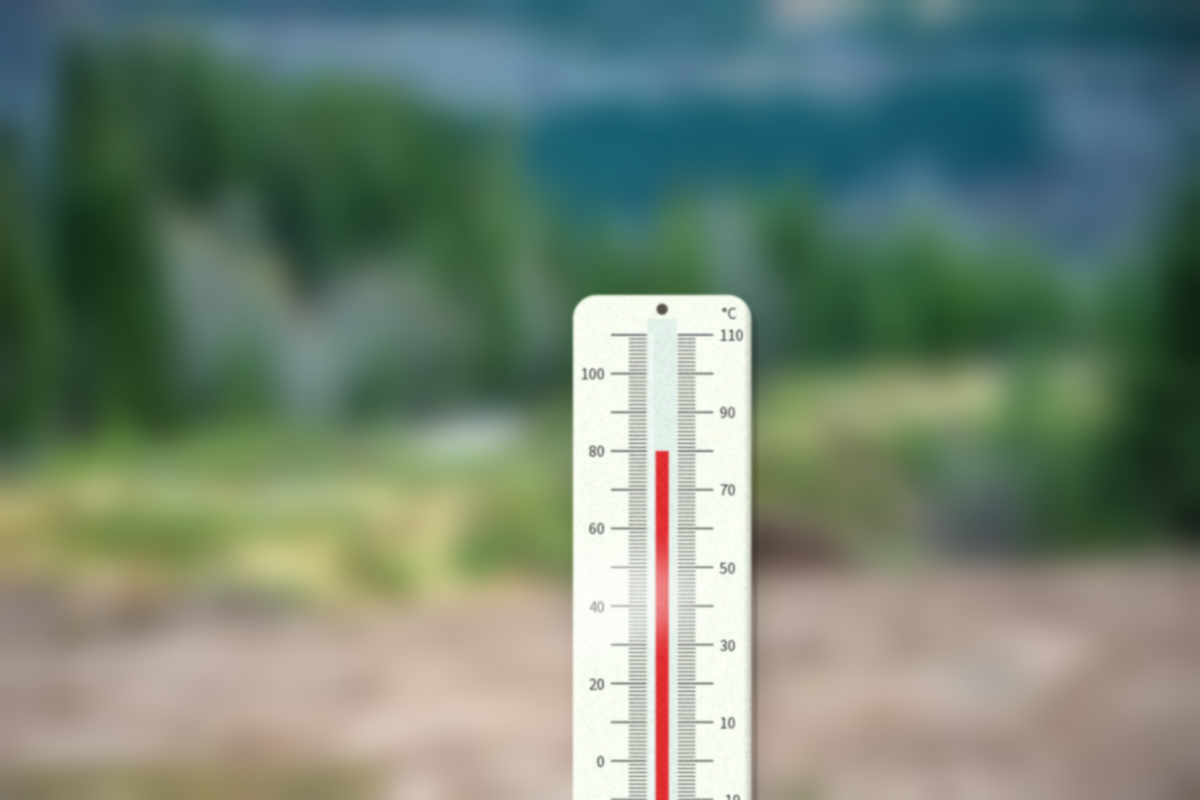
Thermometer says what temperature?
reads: 80 °C
